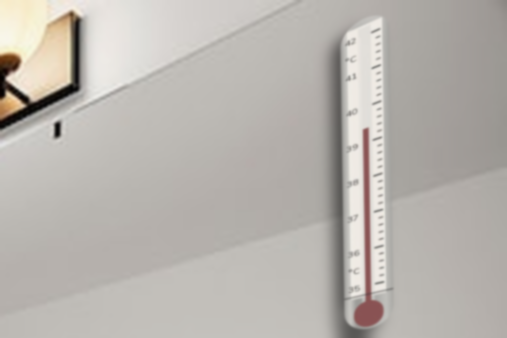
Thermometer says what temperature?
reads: 39.4 °C
